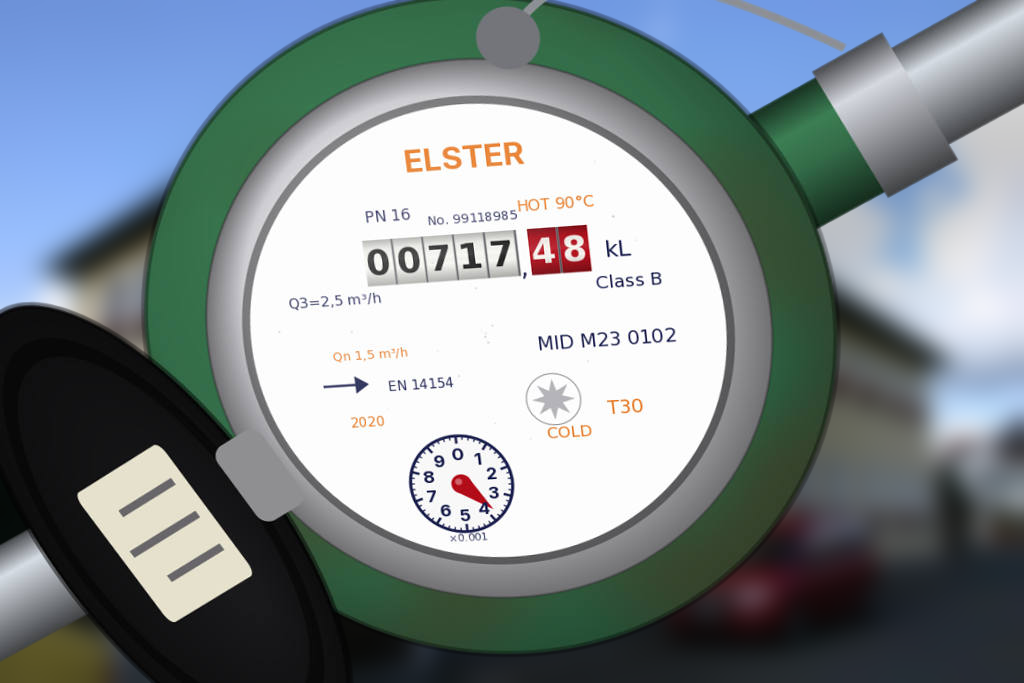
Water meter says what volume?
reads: 717.483 kL
